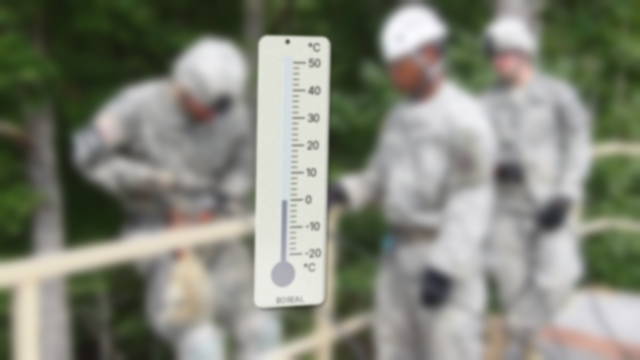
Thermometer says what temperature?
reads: 0 °C
